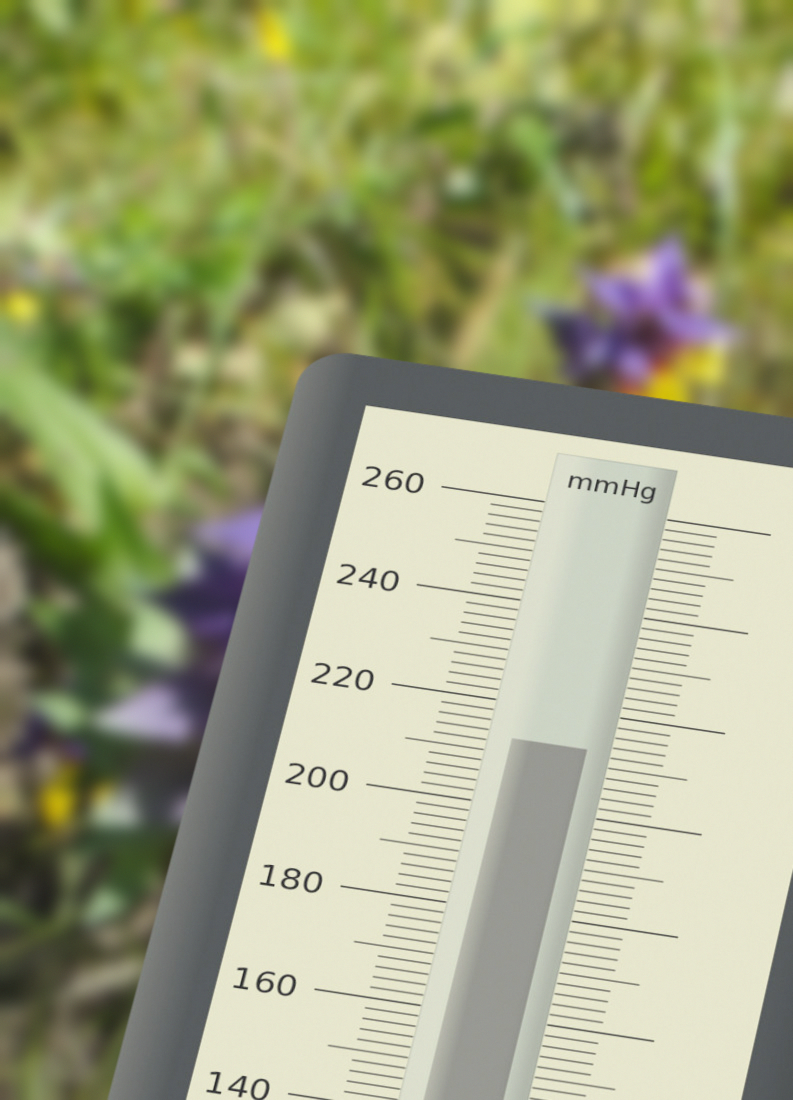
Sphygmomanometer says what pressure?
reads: 213 mmHg
